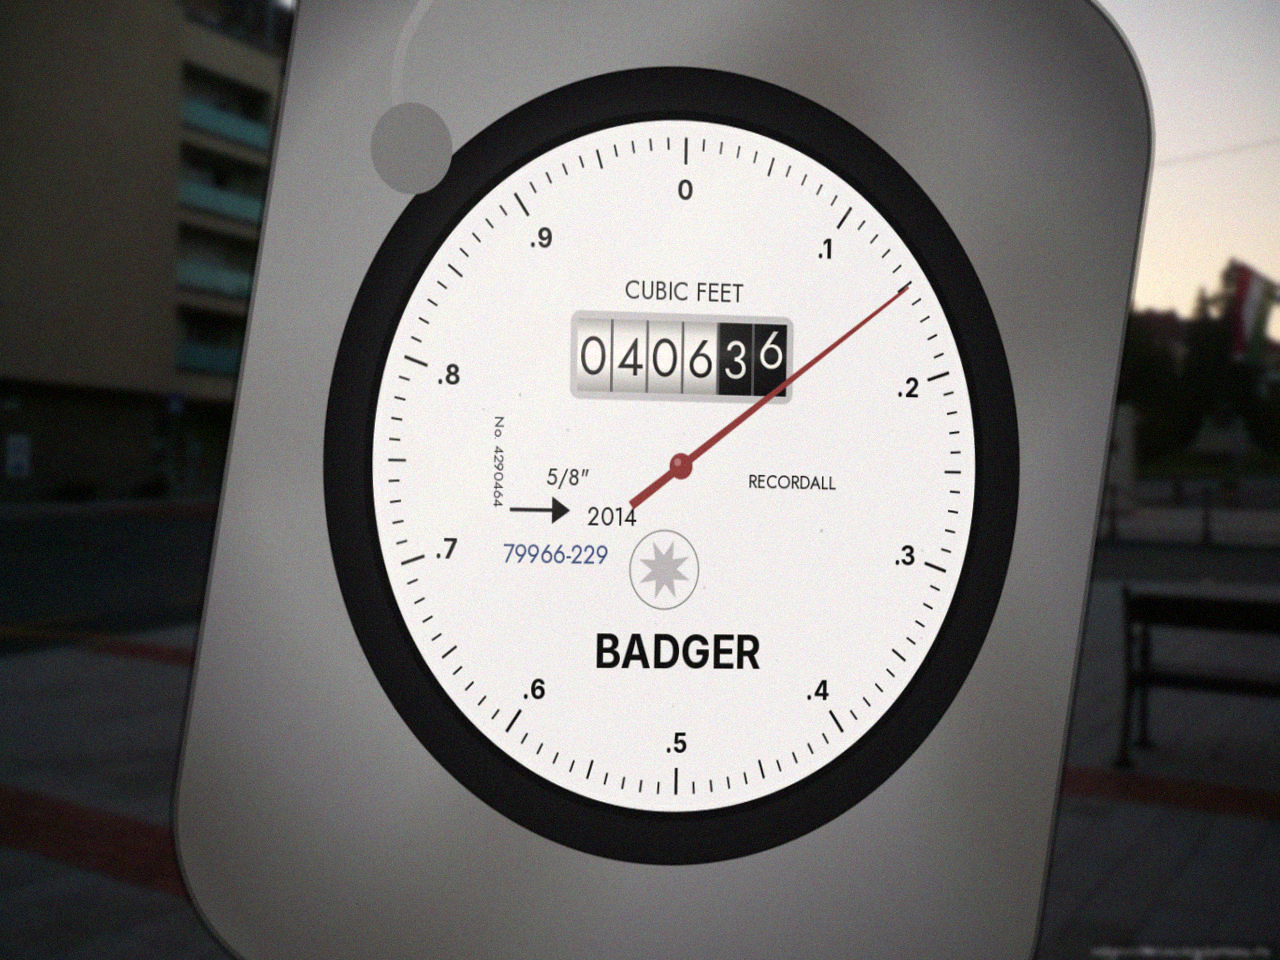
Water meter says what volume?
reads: 40636.15 ft³
